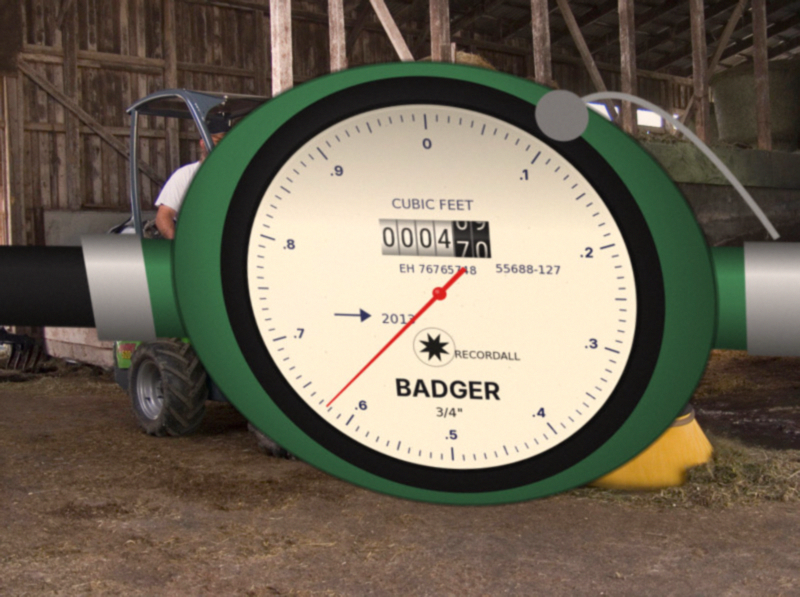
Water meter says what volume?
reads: 469.62 ft³
